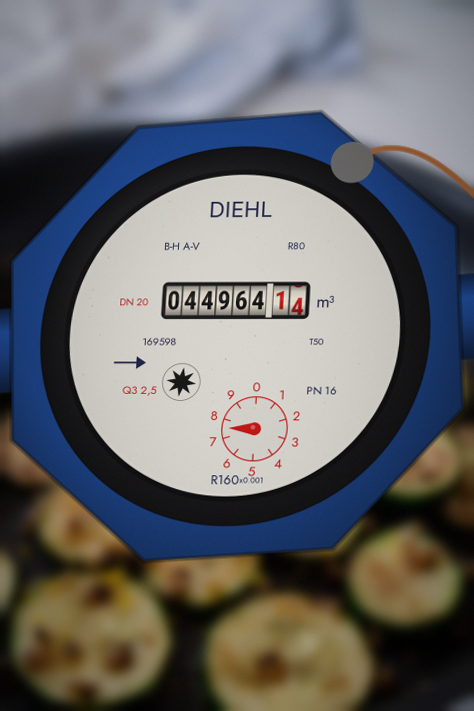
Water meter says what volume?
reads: 44964.137 m³
